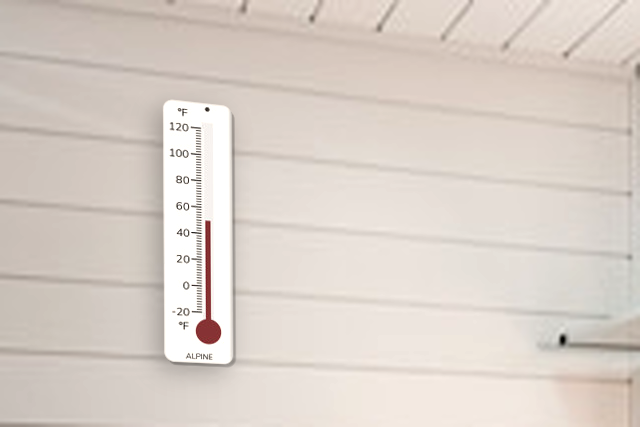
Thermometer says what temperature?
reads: 50 °F
